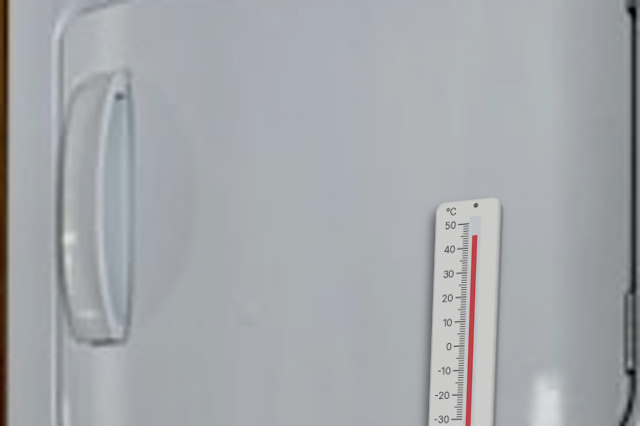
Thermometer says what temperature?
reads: 45 °C
